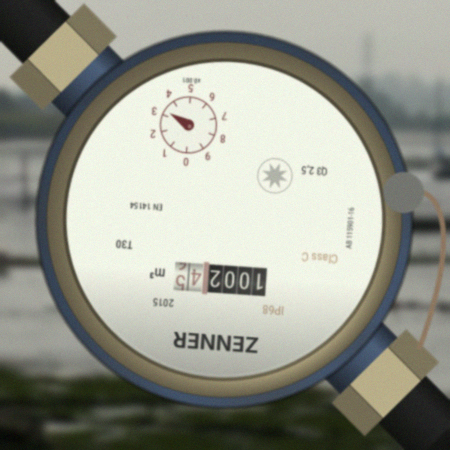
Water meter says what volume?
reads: 1002.453 m³
